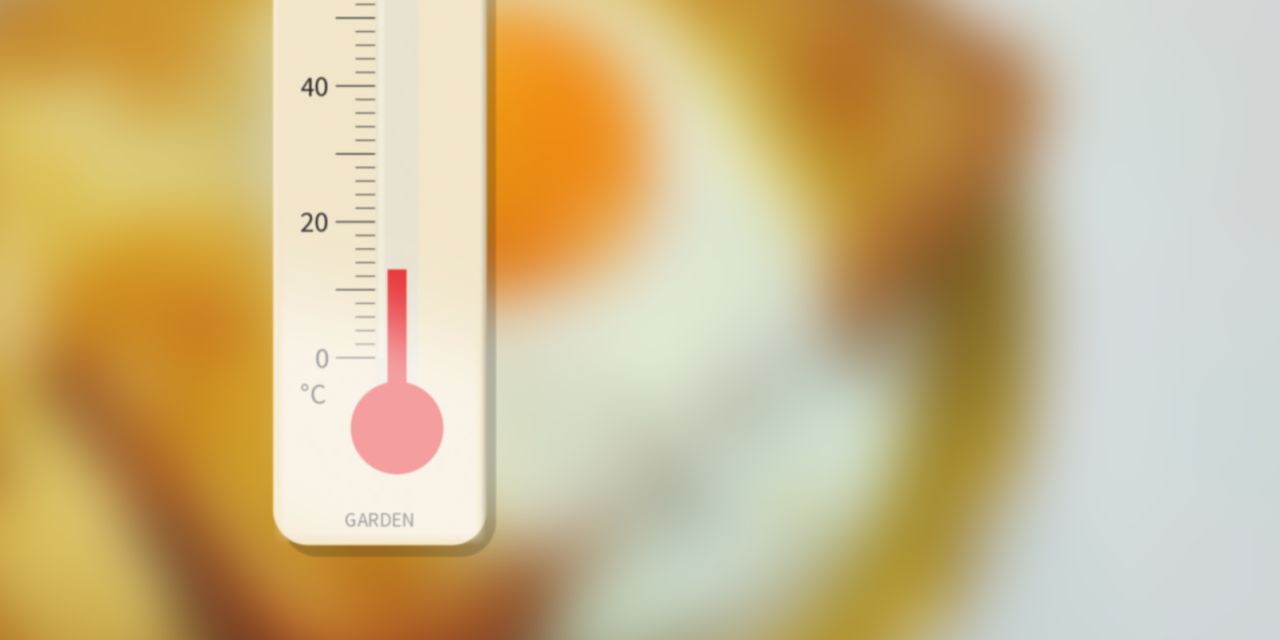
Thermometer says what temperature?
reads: 13 °C
